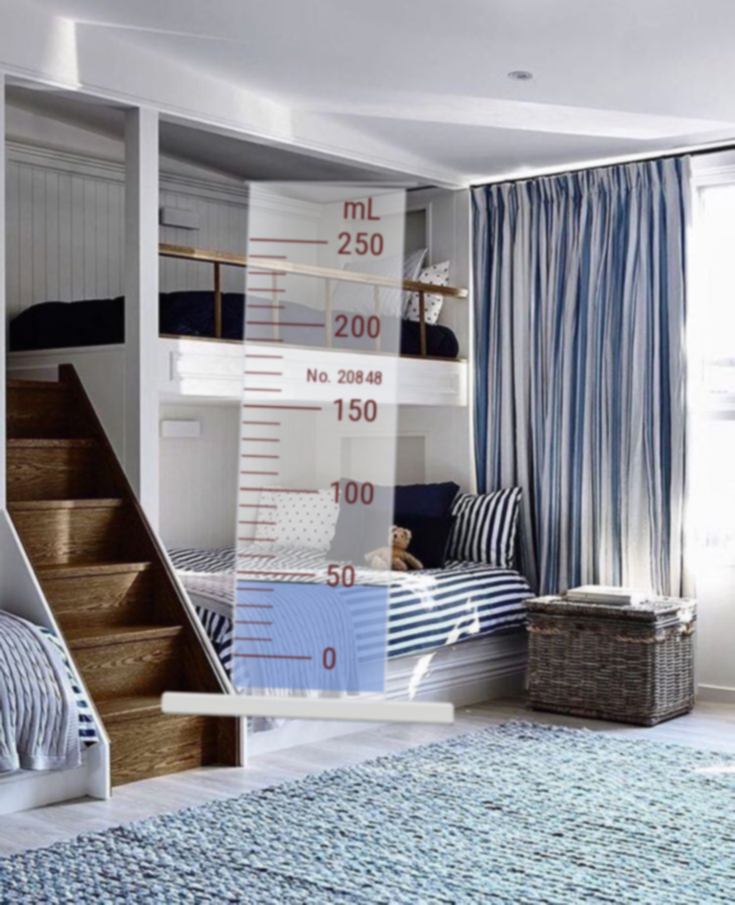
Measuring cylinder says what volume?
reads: 45 mL
